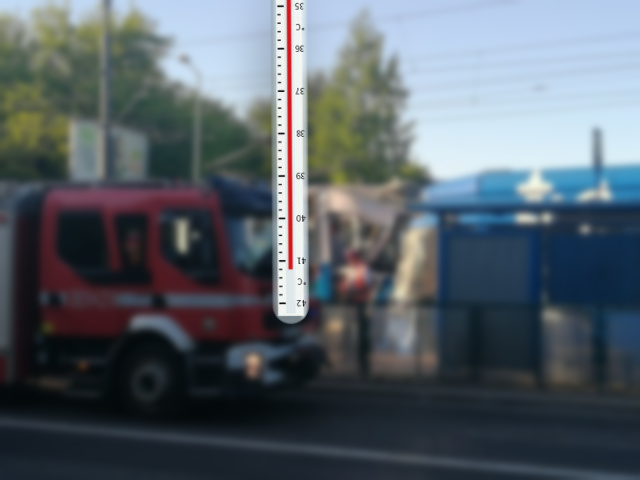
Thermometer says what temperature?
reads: 41.2 °C
